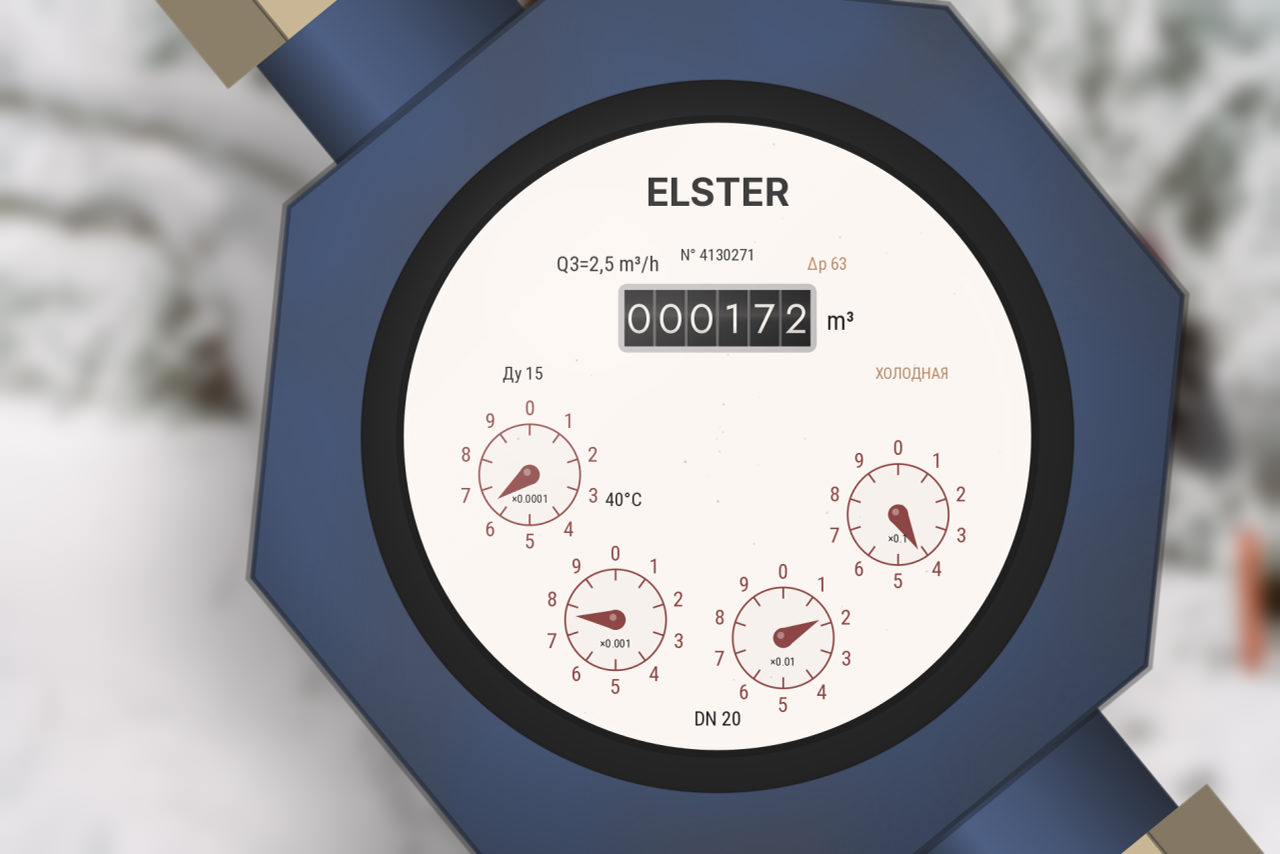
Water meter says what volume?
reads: 172.4176 m³
